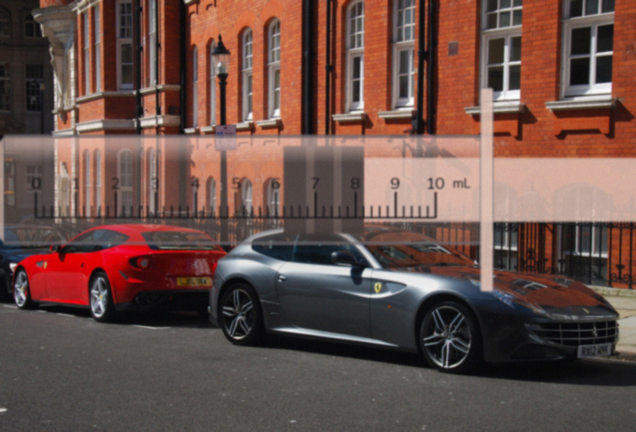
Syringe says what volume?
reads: 6.2 mL
